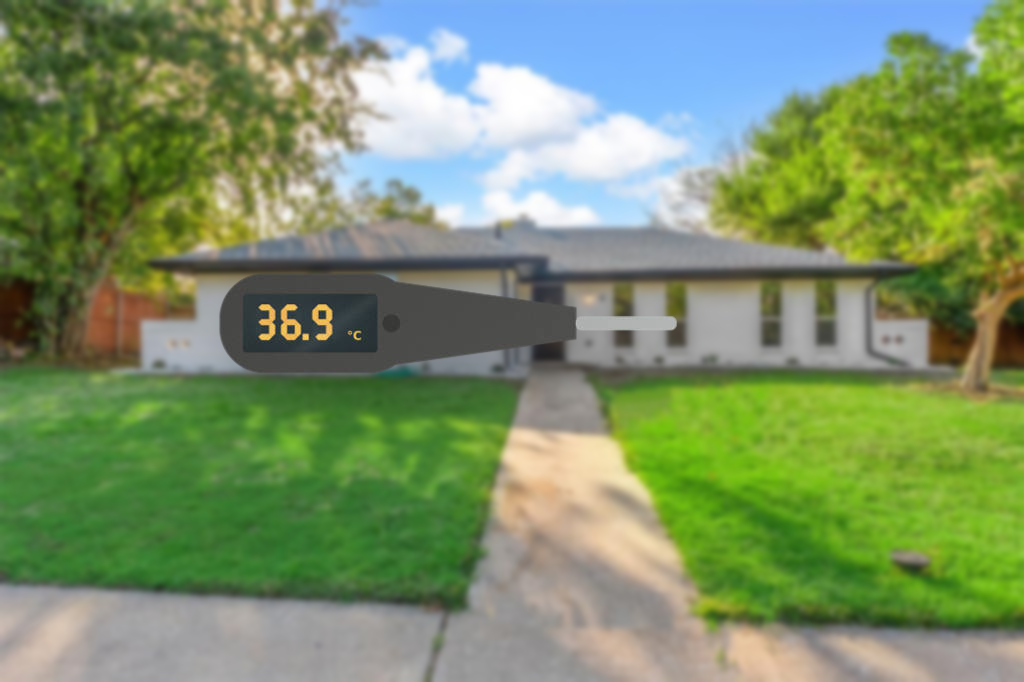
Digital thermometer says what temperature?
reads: 36.9 °C
